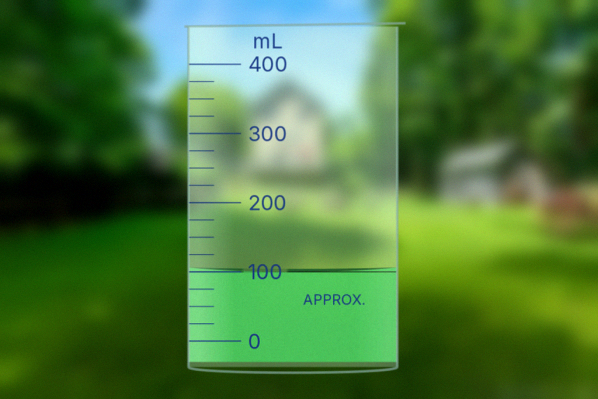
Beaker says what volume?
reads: 100 mL
